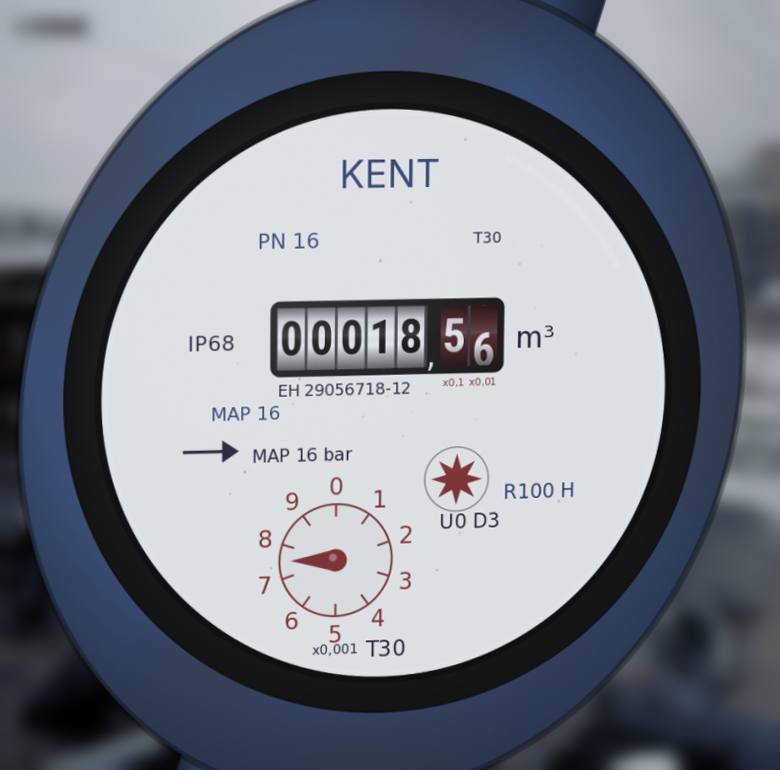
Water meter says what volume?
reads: 18.557 m³
